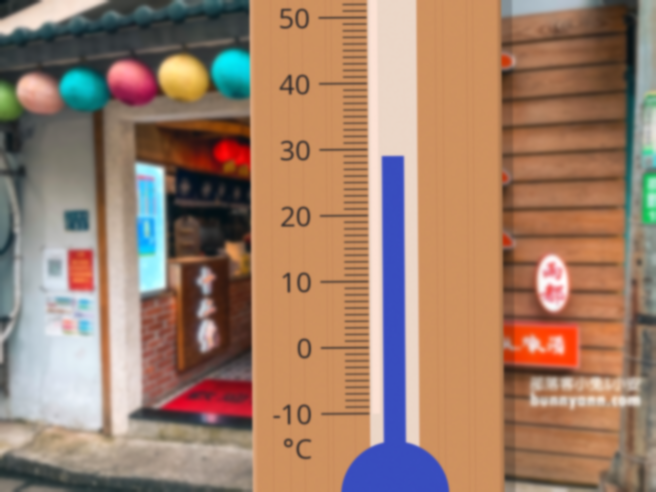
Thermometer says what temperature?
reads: 29 °C
